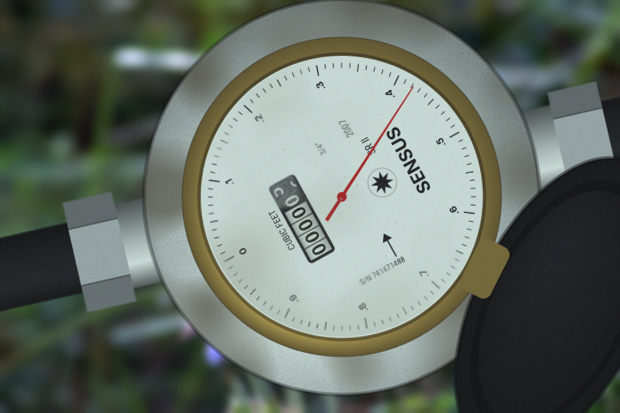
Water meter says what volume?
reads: 5.42 ft³
